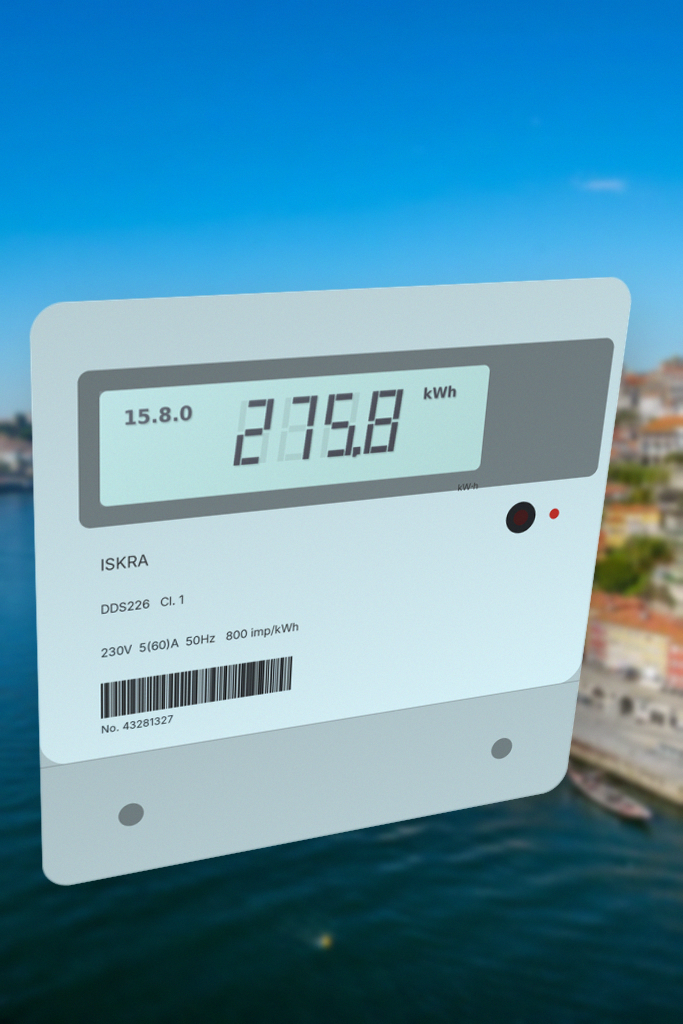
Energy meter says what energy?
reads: 275.8 kWh
